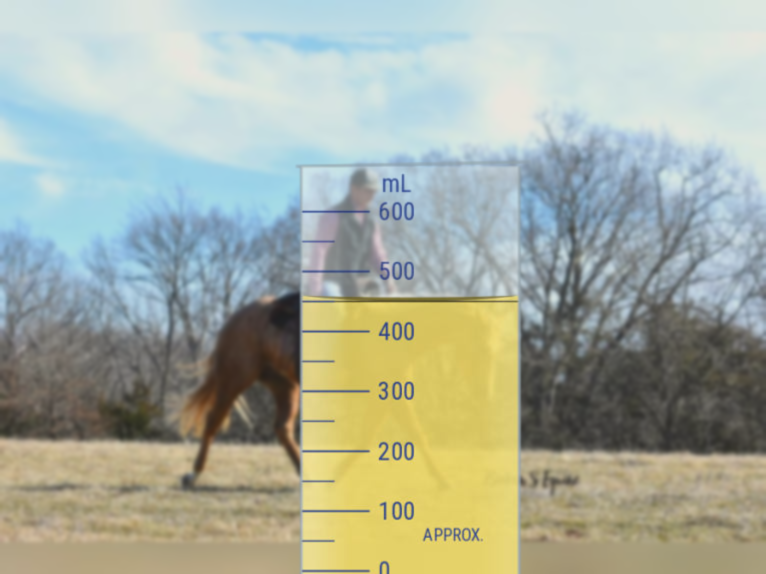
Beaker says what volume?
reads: 450 mL
